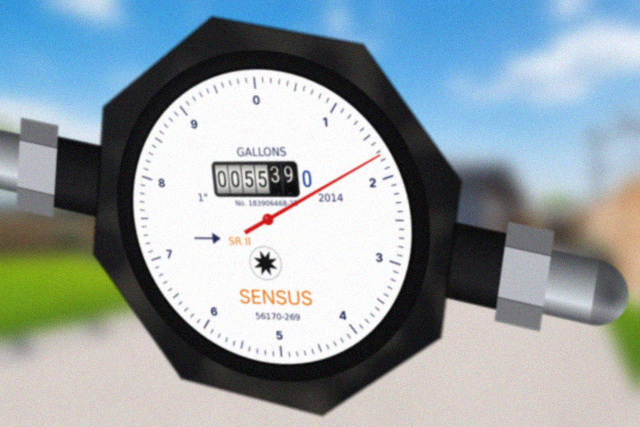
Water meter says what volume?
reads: 55391.7 gal
